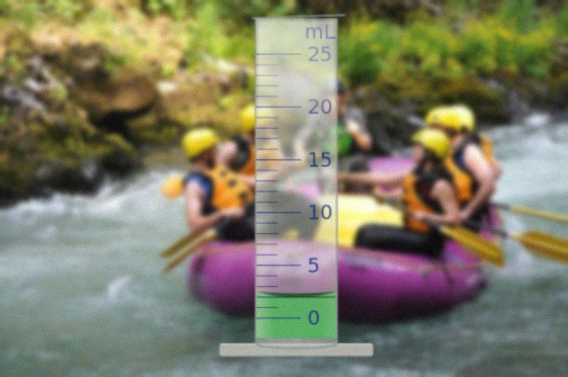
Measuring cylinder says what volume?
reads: 2 mL
